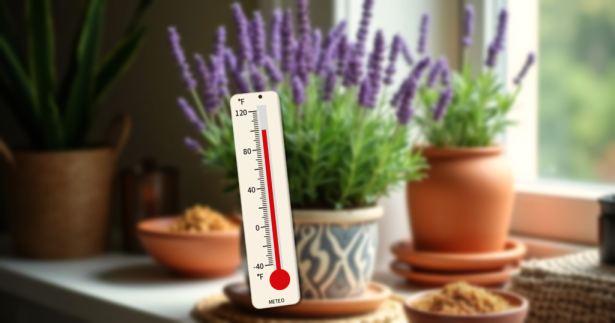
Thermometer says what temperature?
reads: 100 °F
